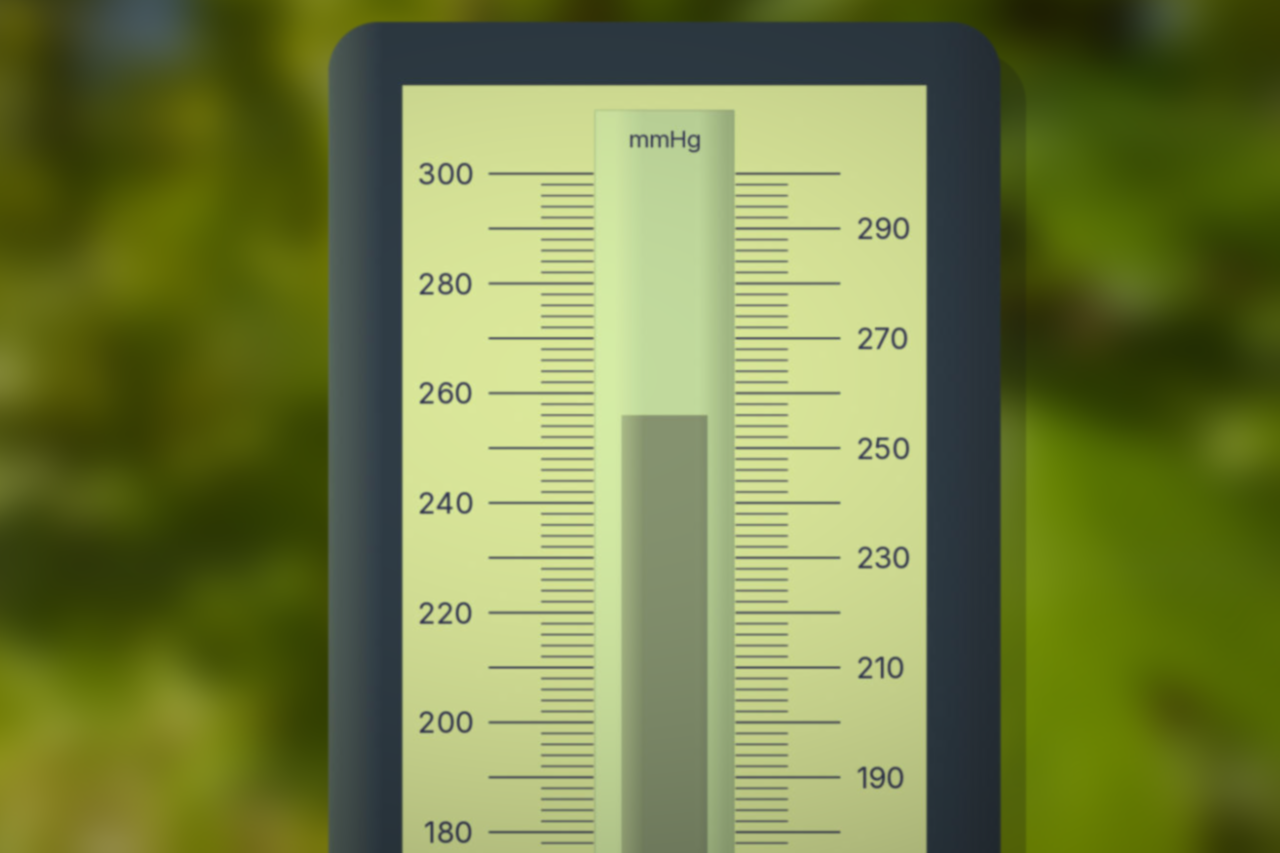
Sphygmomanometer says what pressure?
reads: 256 mmHg
